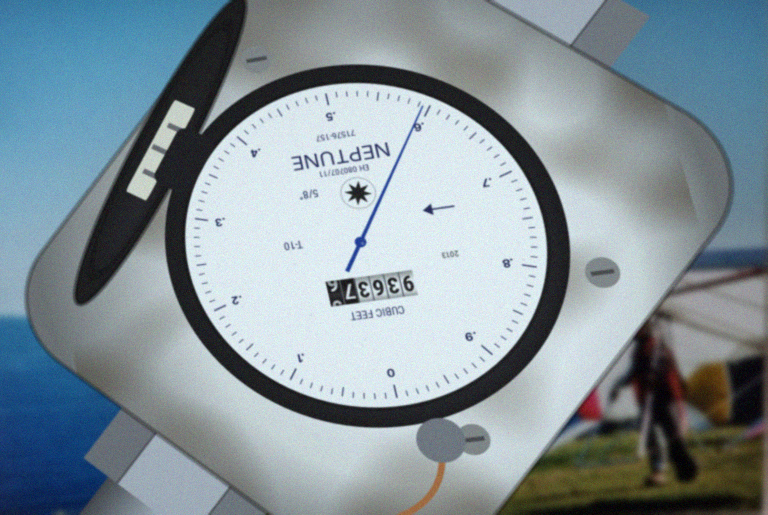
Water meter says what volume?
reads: 936375.59 ft³
